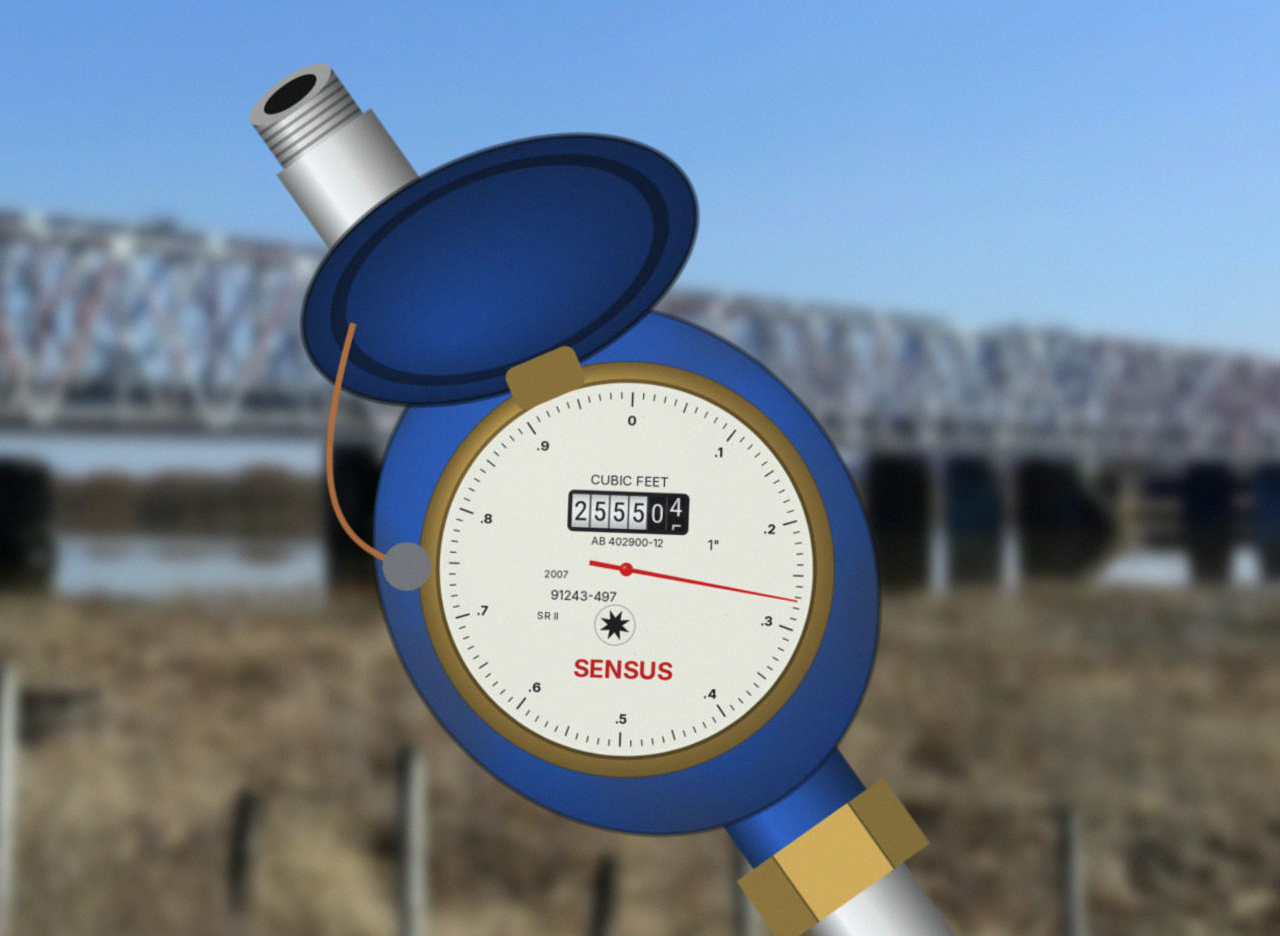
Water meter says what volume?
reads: 255504.27 ft³
